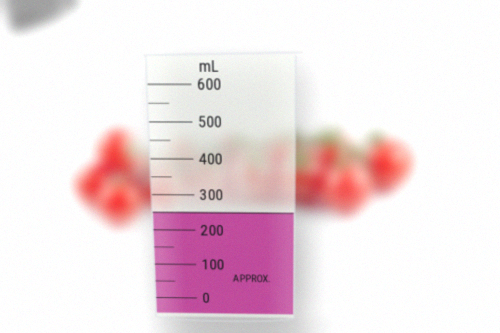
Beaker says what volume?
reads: 250 mL
